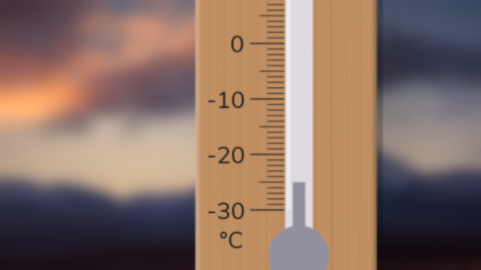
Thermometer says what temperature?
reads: -25 °C
